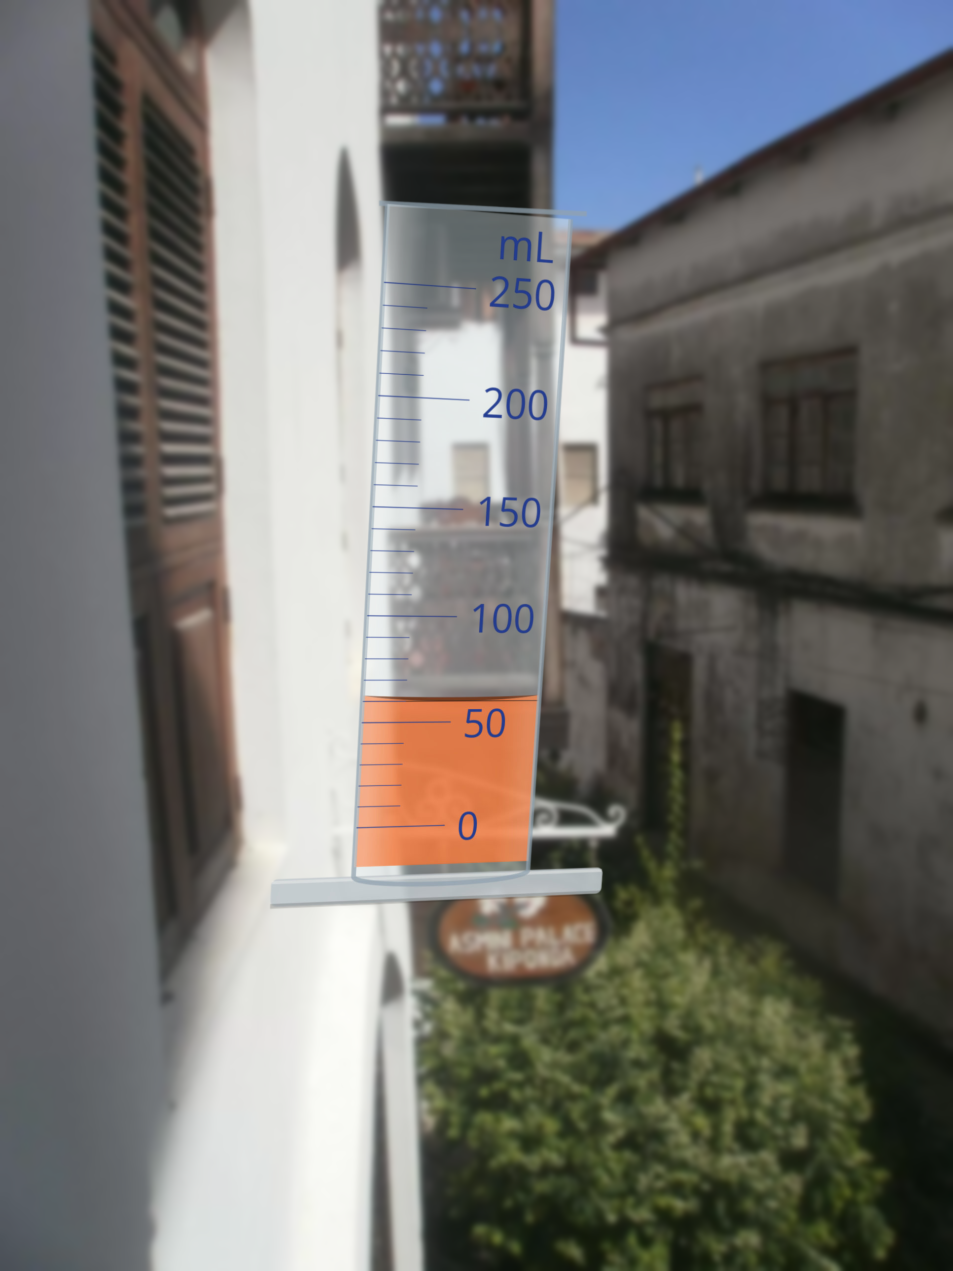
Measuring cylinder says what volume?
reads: 60 mL
